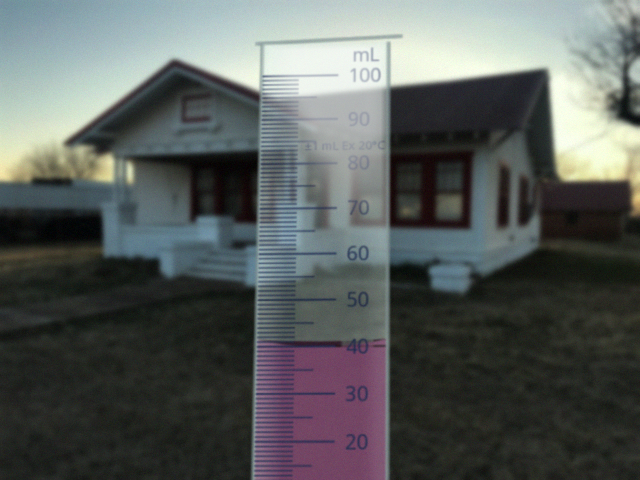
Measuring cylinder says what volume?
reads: 40 mL
